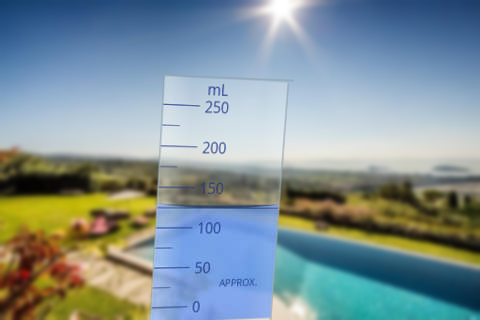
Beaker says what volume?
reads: 125 mL
